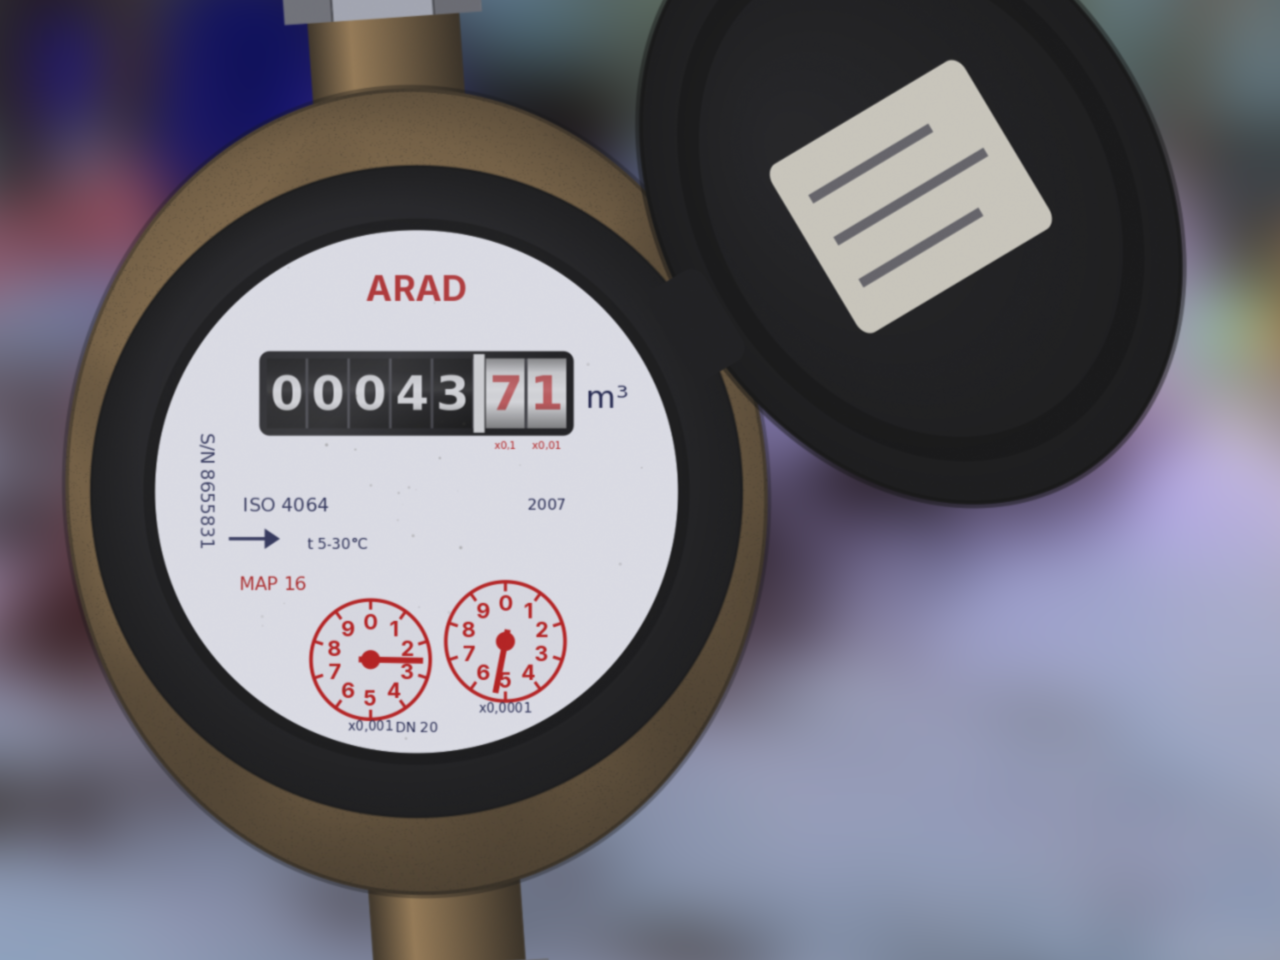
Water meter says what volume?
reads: 43.7125 m³
